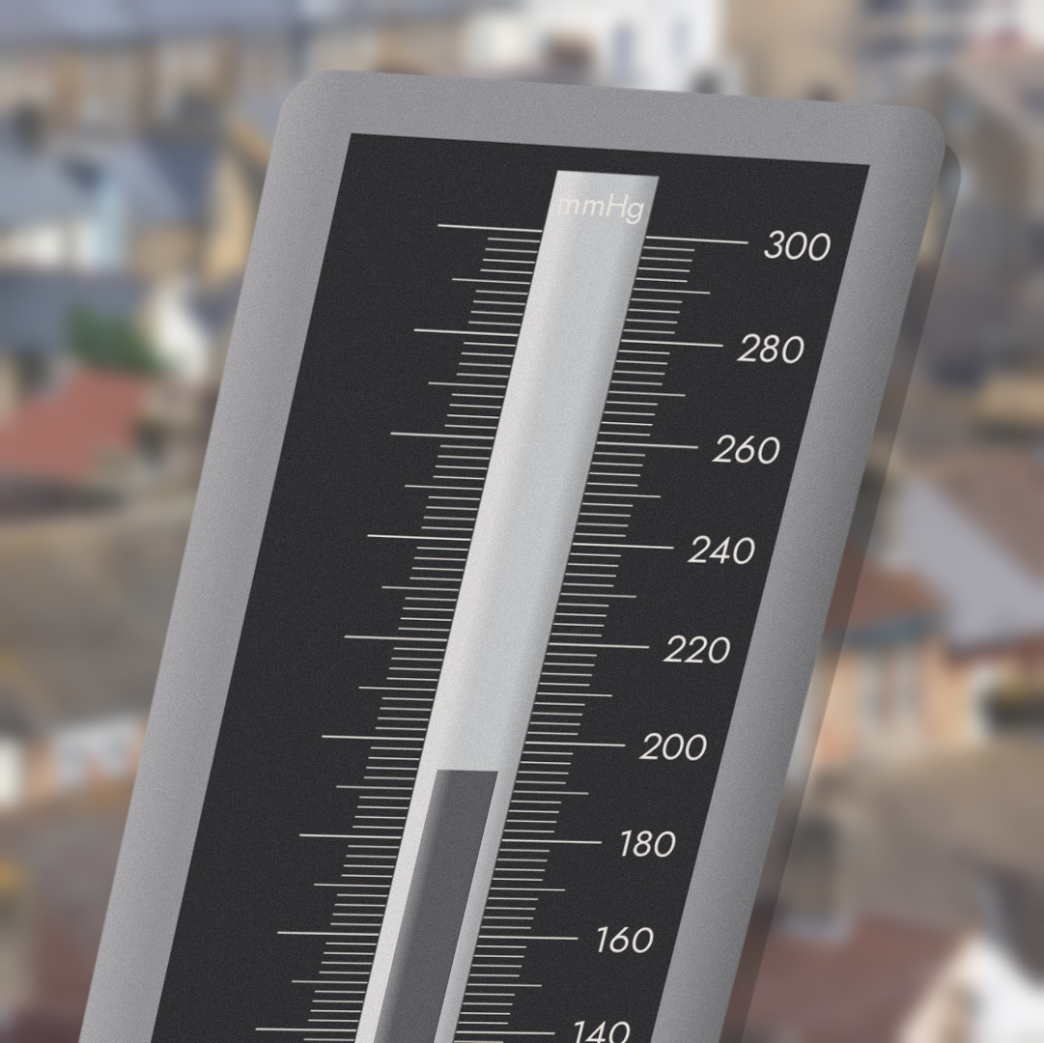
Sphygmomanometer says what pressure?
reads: 194 mmHg
